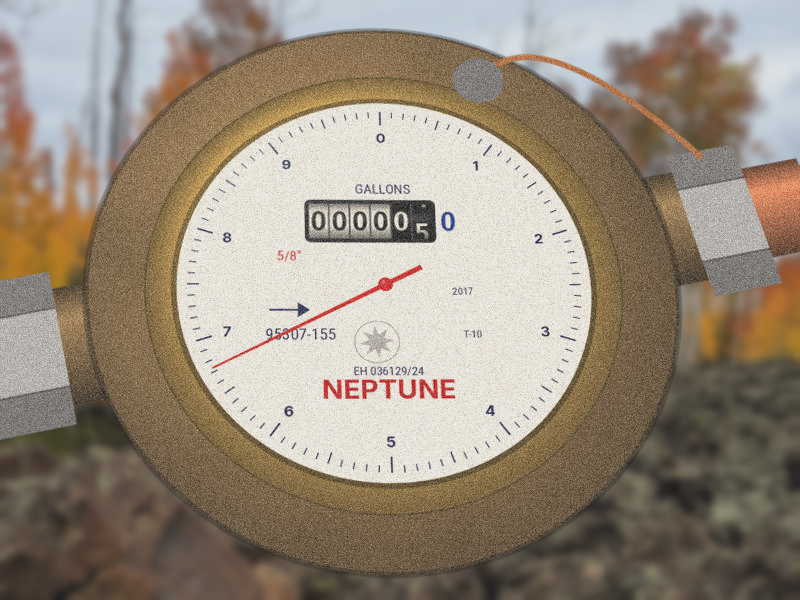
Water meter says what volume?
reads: 46.7 gal
